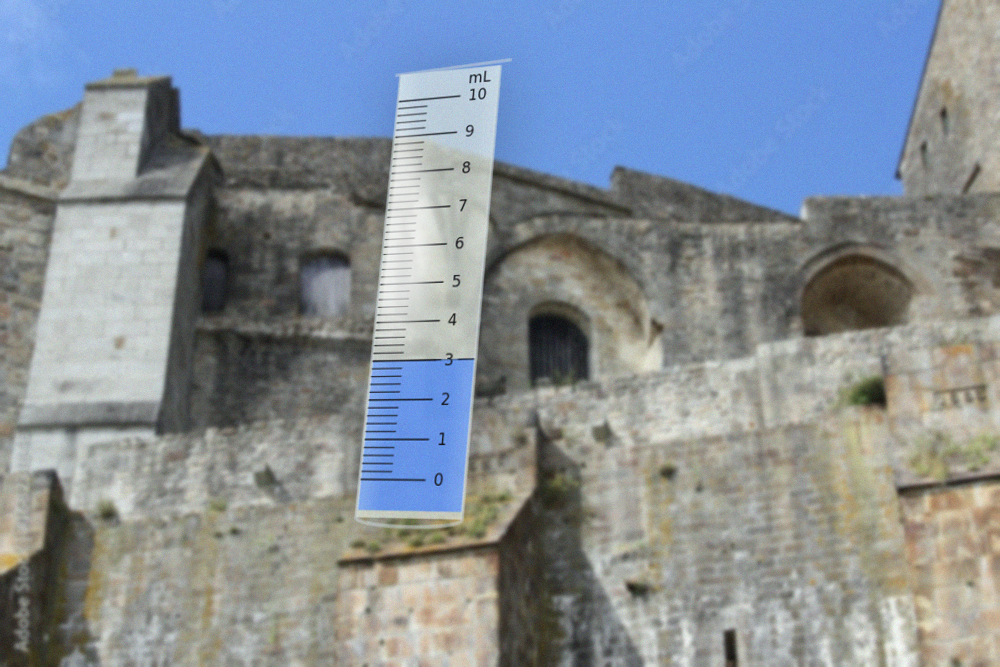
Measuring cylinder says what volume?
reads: 3 mL
